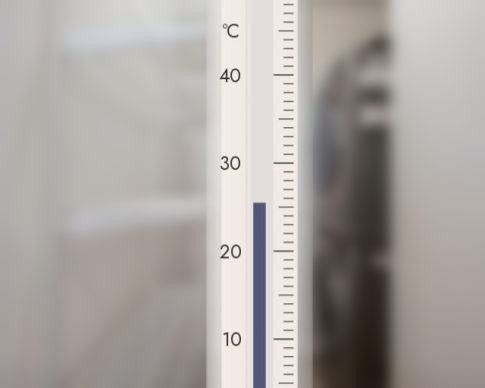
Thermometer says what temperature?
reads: 25.5 °C
